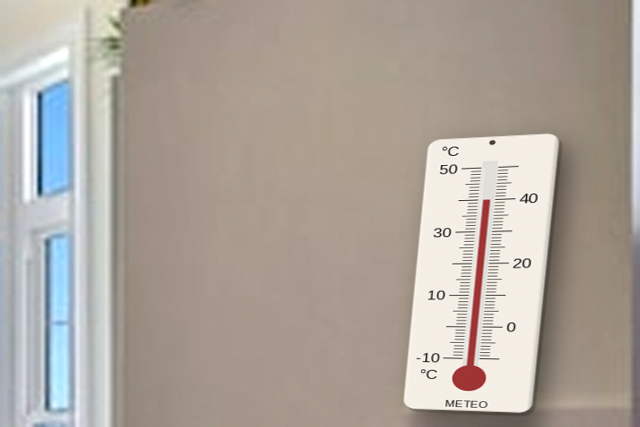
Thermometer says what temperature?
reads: 40 °C
